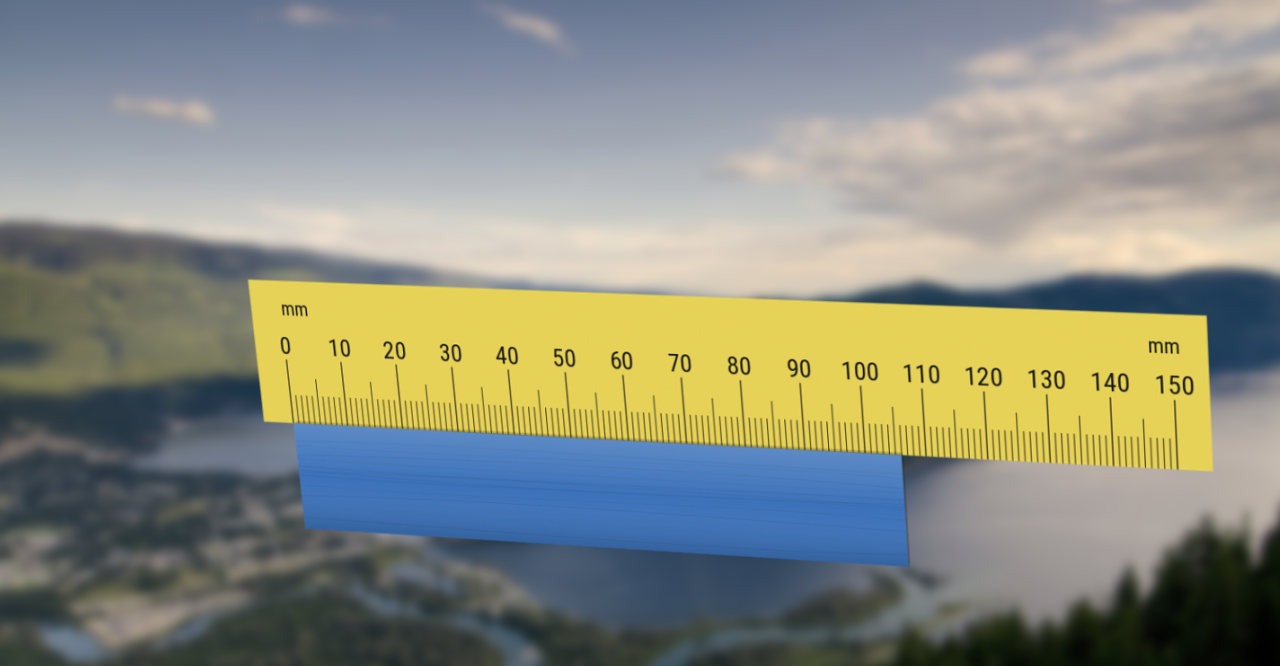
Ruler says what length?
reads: 106 mm
